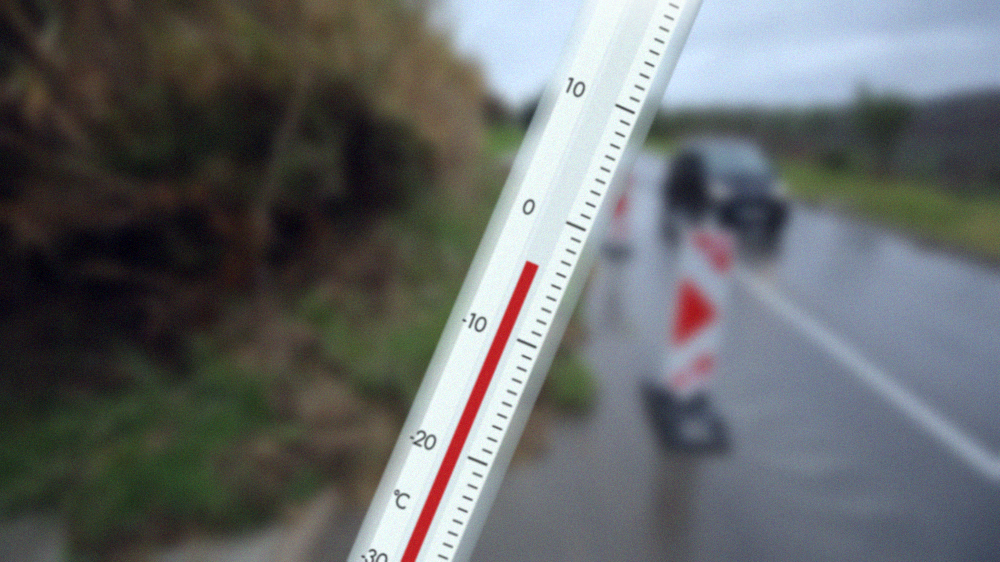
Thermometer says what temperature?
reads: -4 °C
